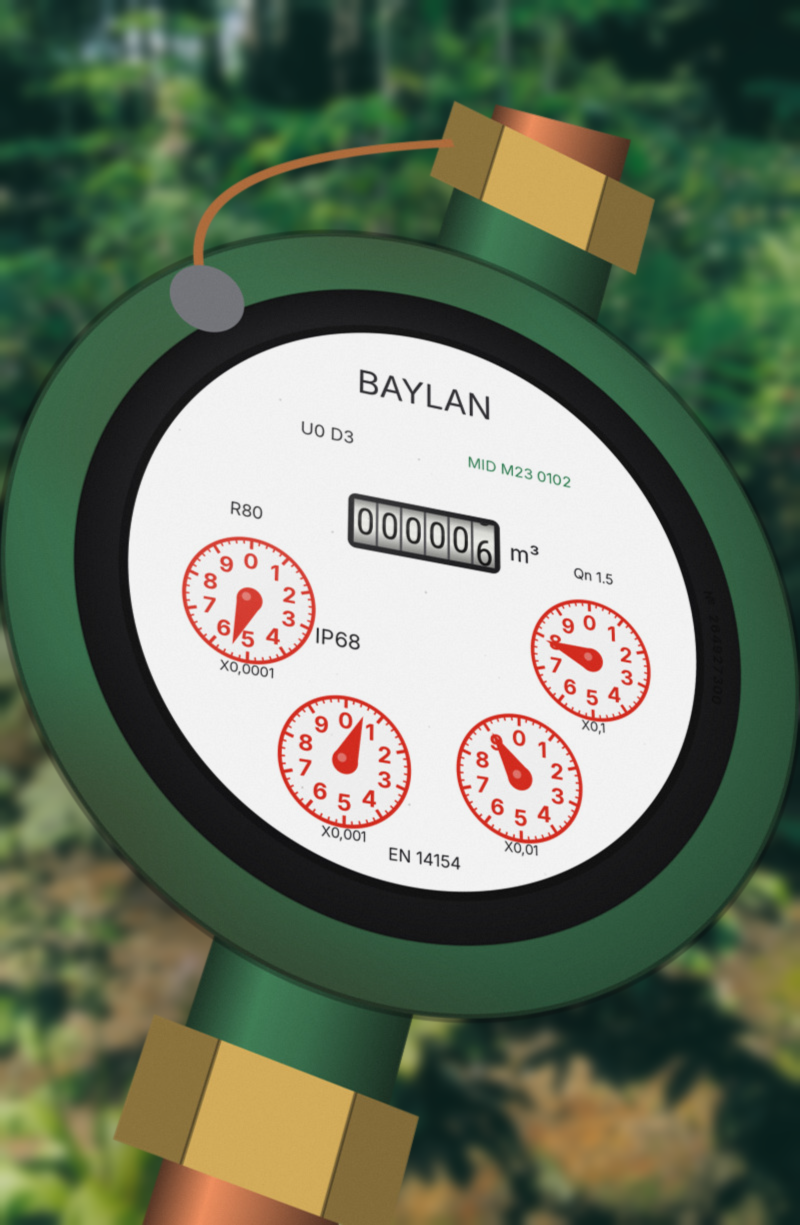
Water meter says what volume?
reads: 5.7905 m³
